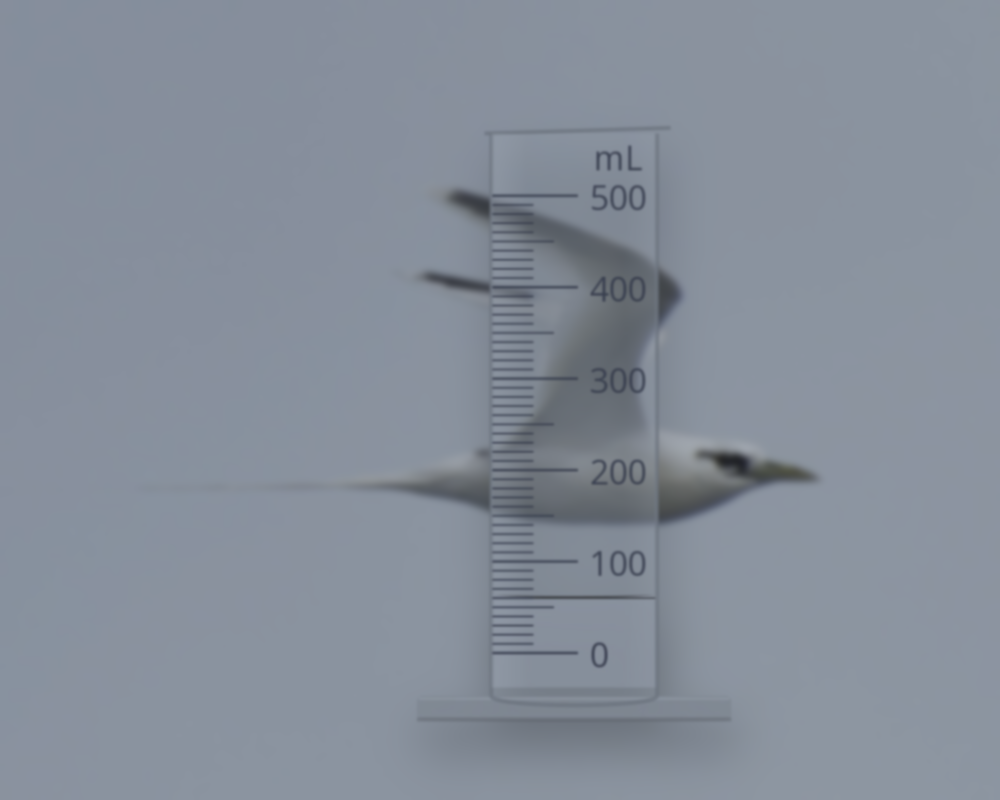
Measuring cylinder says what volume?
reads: 60 mL
